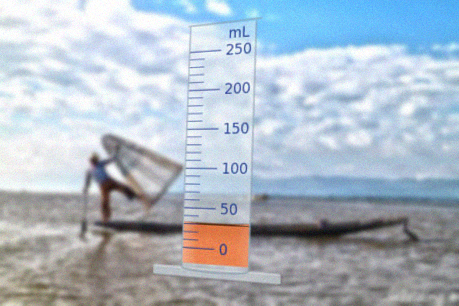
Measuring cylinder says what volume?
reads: 30 mL
